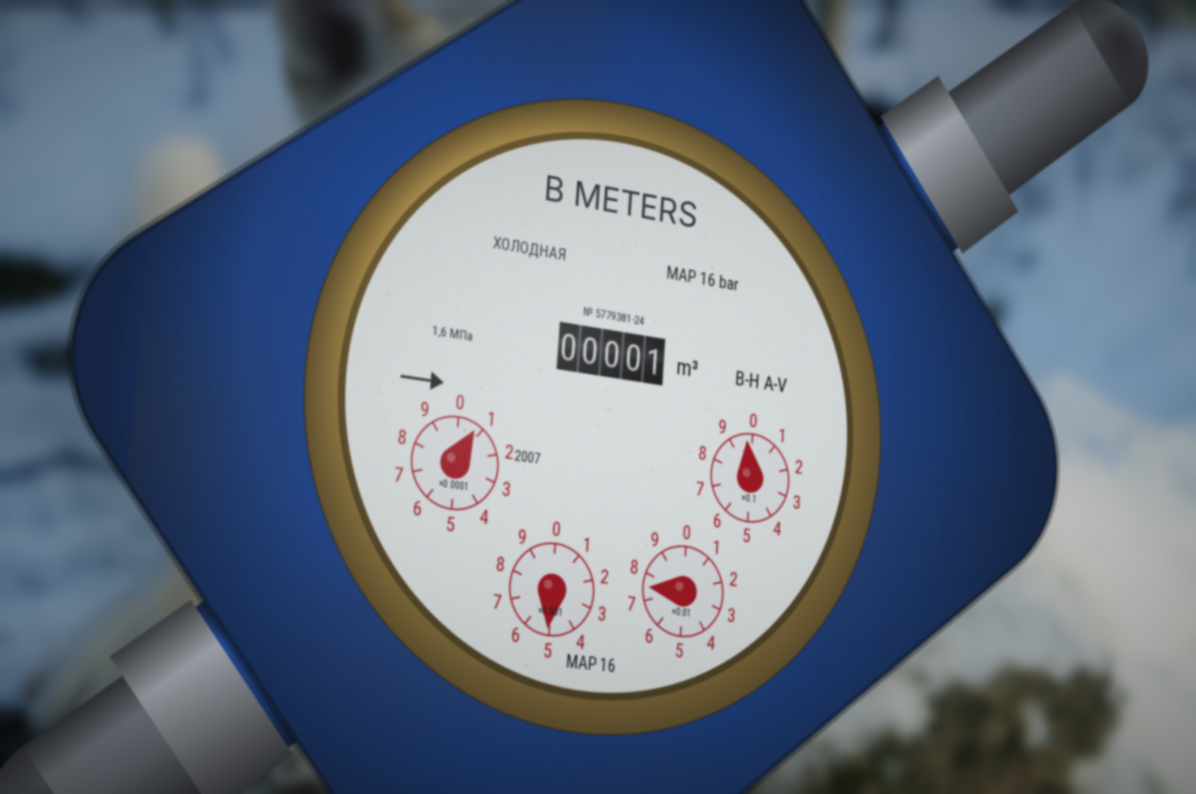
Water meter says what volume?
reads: 0.9750 m³
